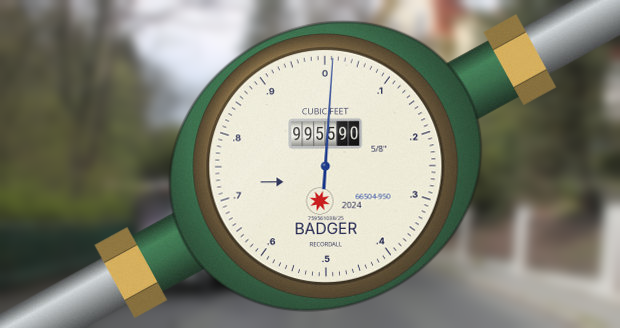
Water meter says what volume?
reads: 995590.01 ft³
